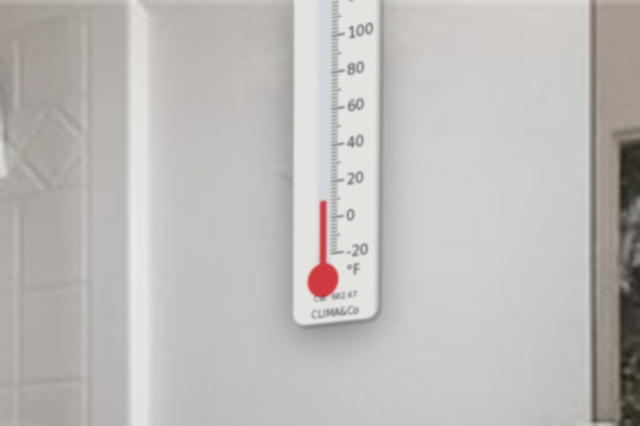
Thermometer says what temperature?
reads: 10 °F
